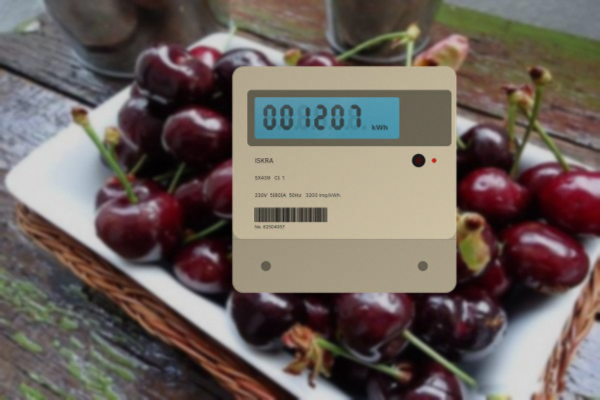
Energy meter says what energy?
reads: 1207 kWh
